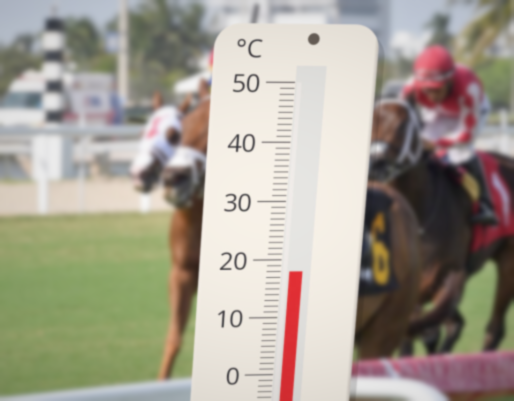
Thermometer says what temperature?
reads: 18 °C
